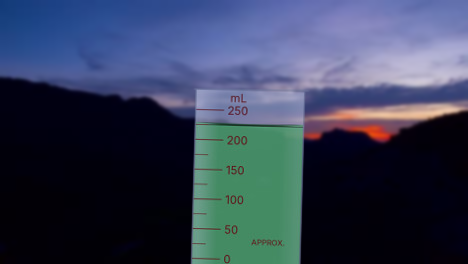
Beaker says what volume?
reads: 225 mL
